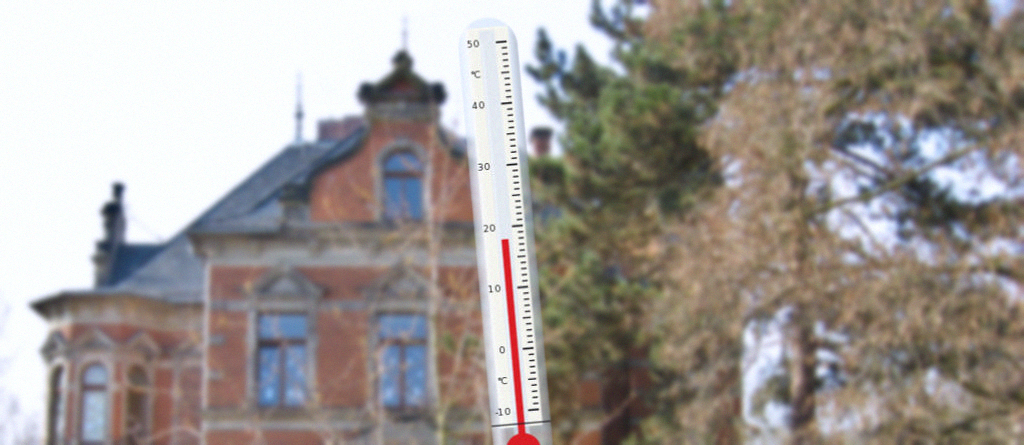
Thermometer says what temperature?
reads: 18 °C
